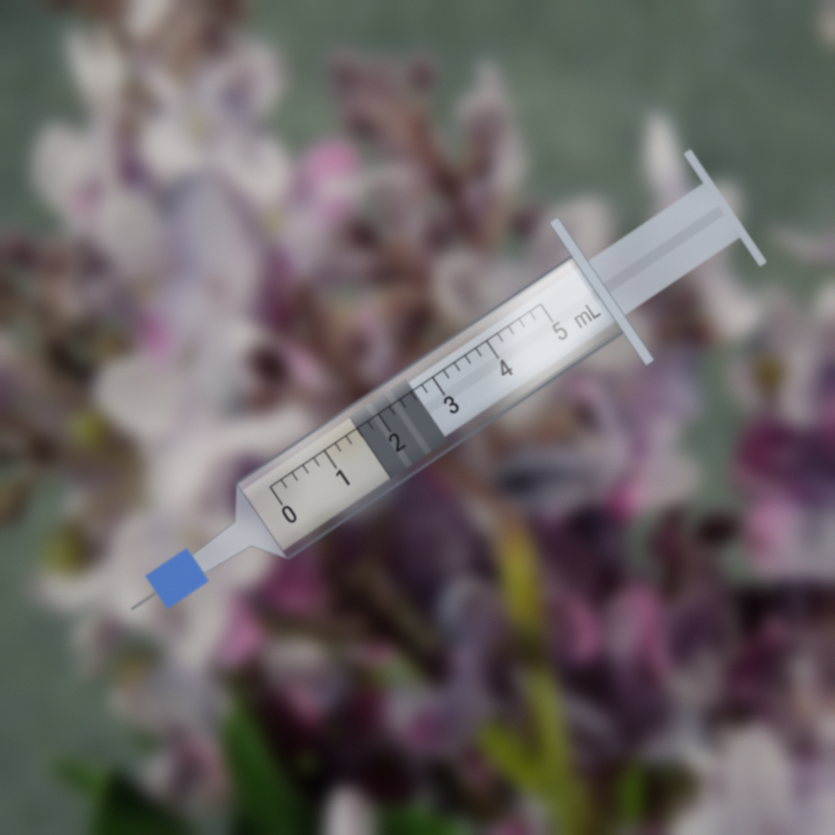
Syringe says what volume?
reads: 1.6 mL
